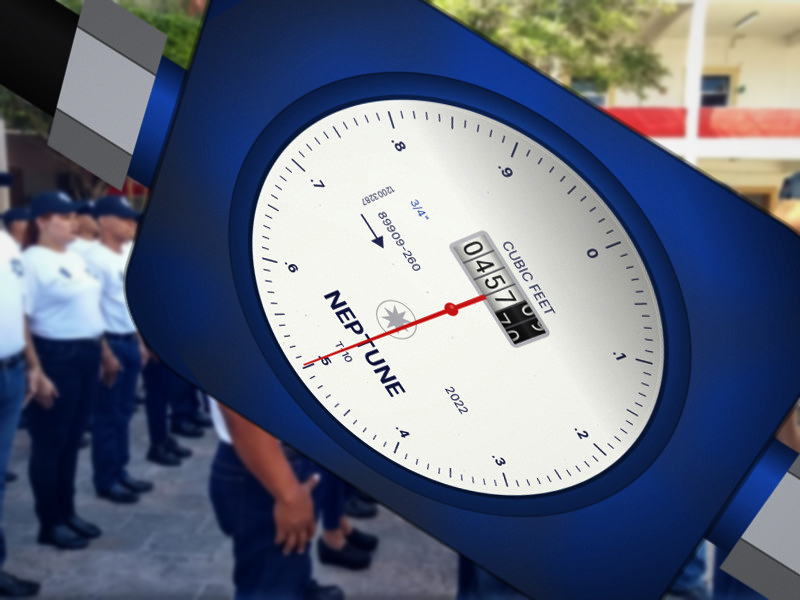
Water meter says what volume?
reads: 45769.50 ft³
